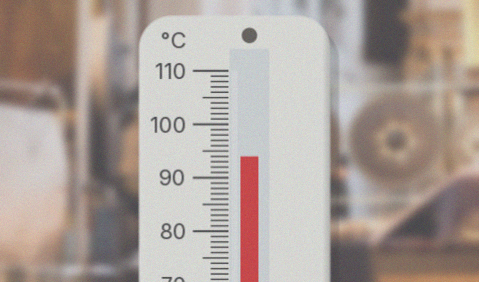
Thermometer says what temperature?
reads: 94 °C
